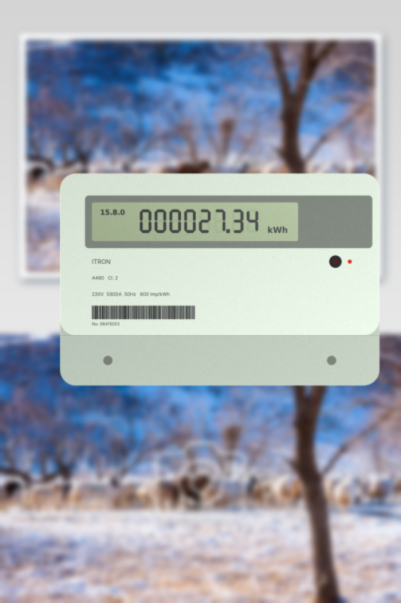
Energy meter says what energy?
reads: 27.34 kWh
